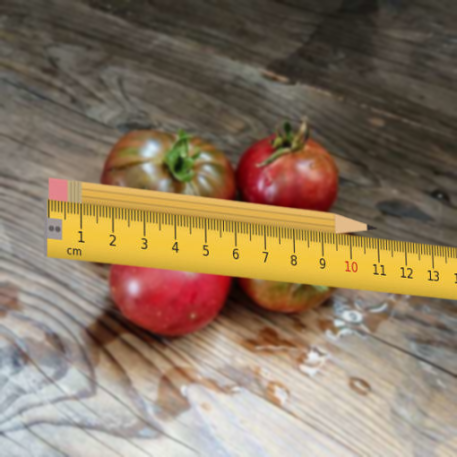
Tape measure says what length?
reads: 11 cm
